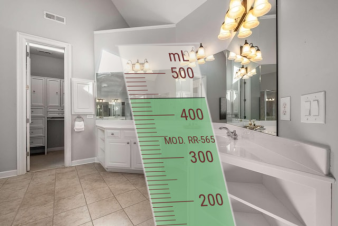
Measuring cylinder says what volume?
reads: 440 mL
